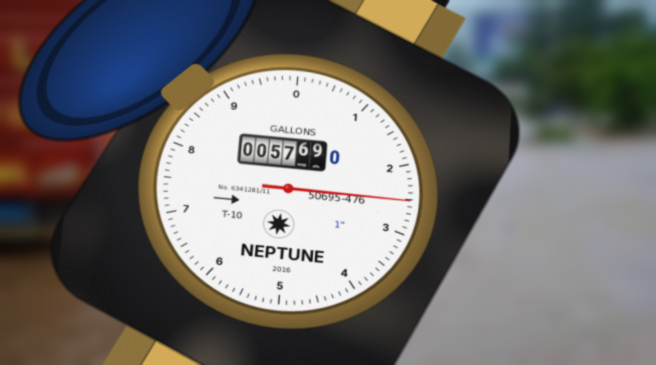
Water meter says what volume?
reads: 57692.5 gal
